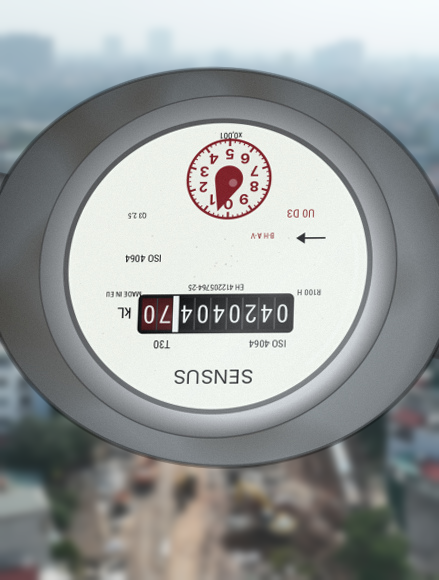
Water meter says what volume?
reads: 420404.700 kL
